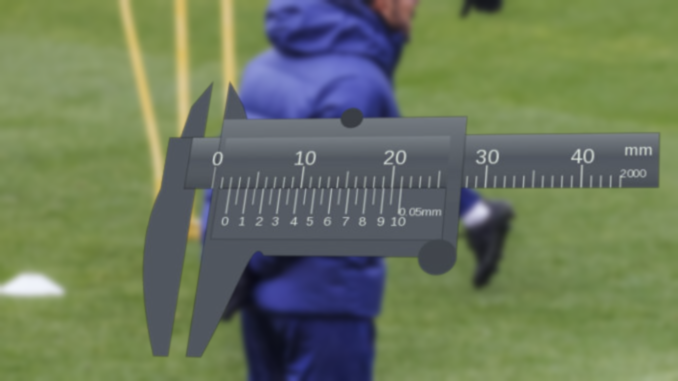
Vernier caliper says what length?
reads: 2.0 mm
